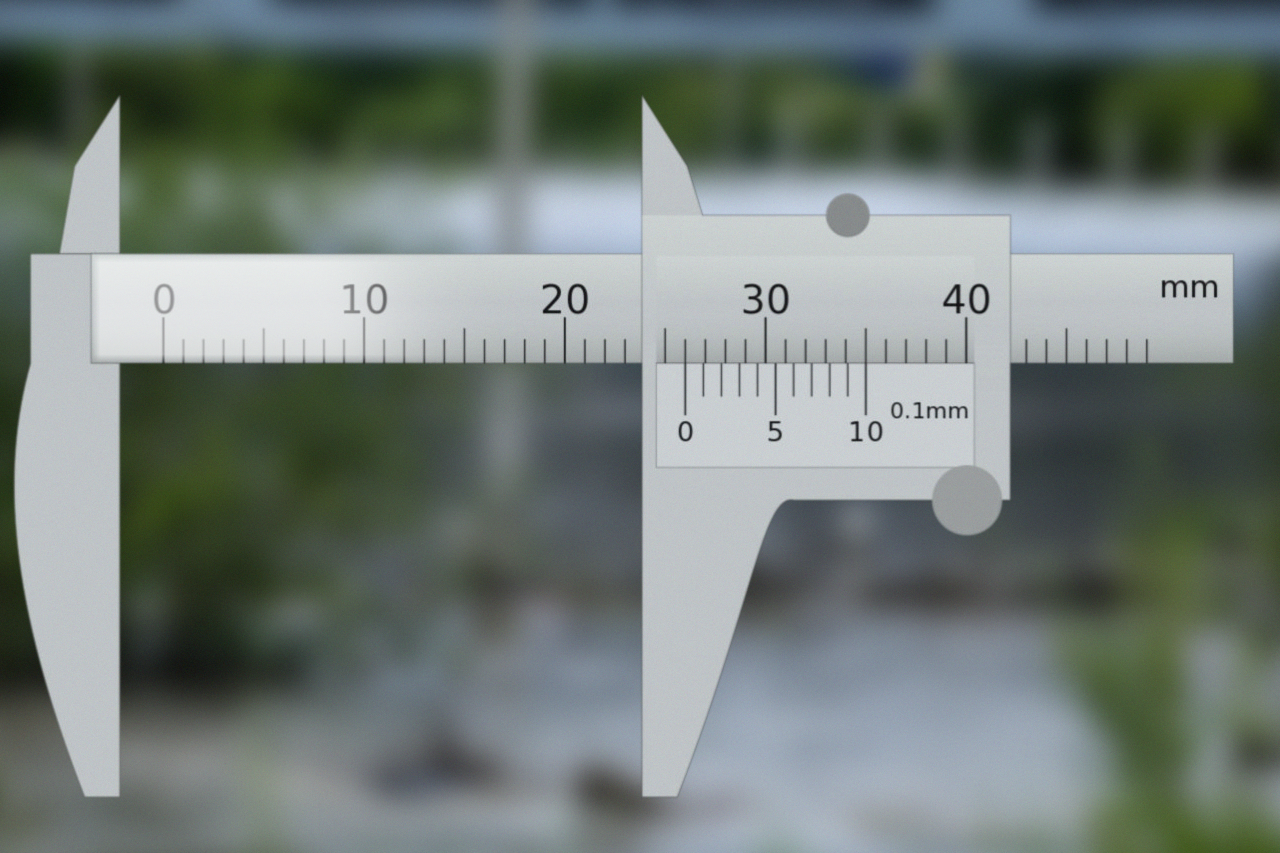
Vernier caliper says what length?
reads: 26.0 mm
